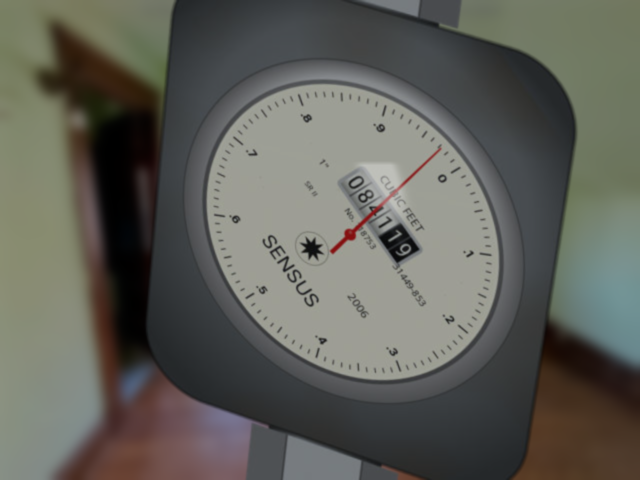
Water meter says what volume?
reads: 84118.97 ft³
